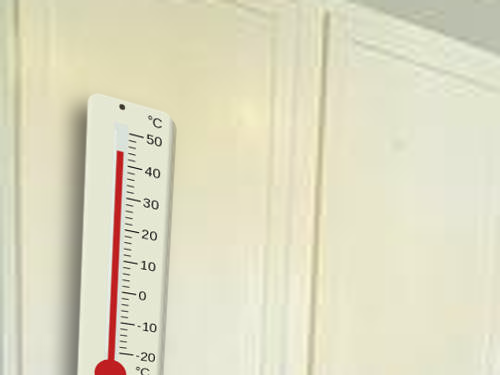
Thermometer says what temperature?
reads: 44 °C
